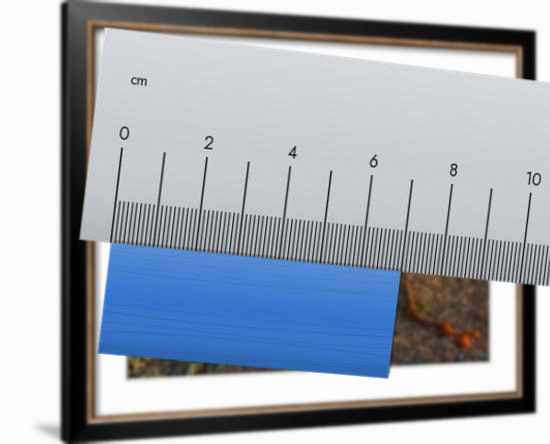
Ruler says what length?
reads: 7 cm
